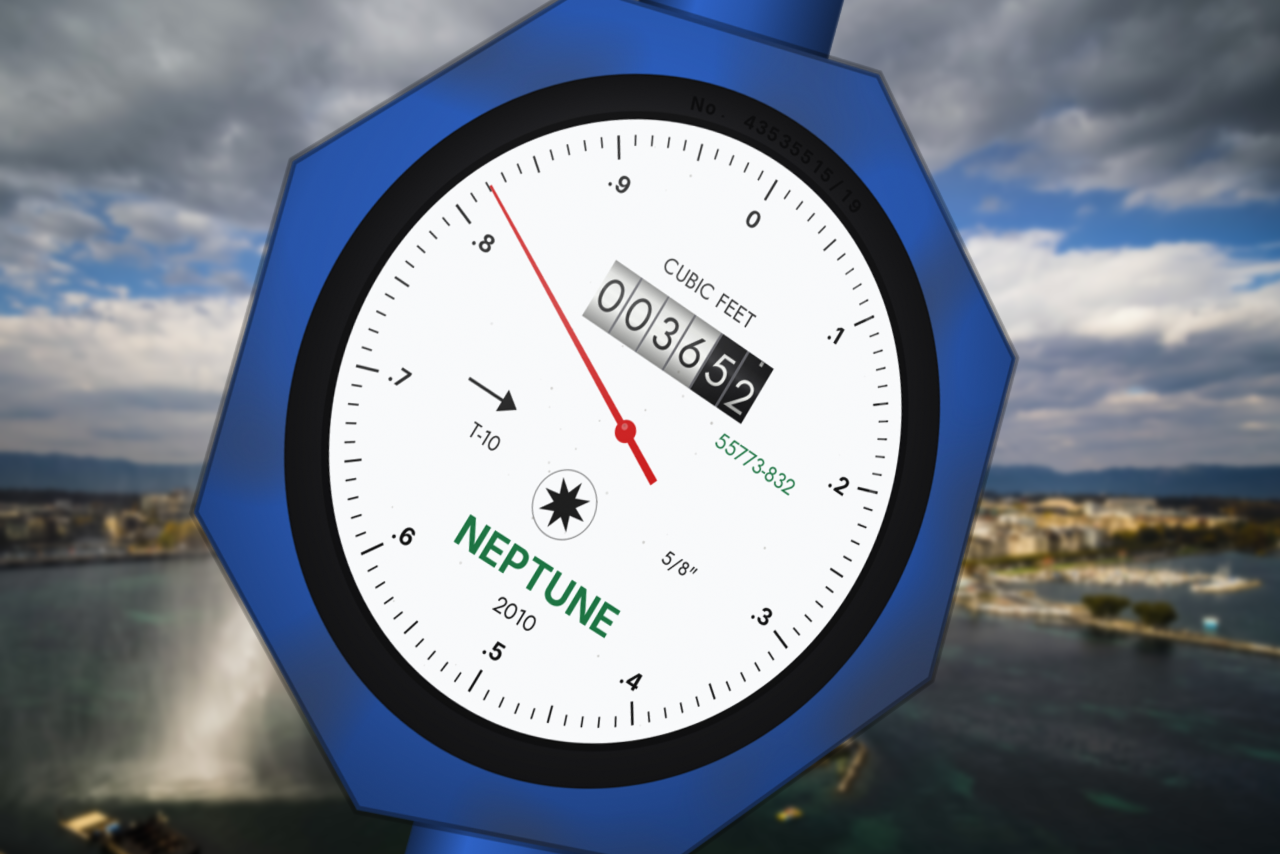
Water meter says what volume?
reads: 3651.82 ft³
